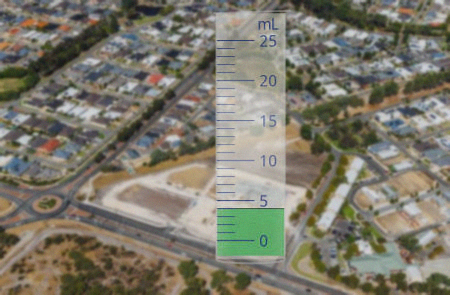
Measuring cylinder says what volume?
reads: 4 mL
